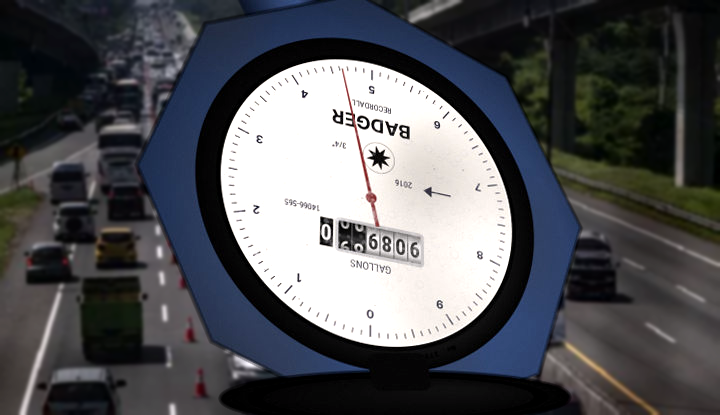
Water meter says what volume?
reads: 9089894.6 gal
